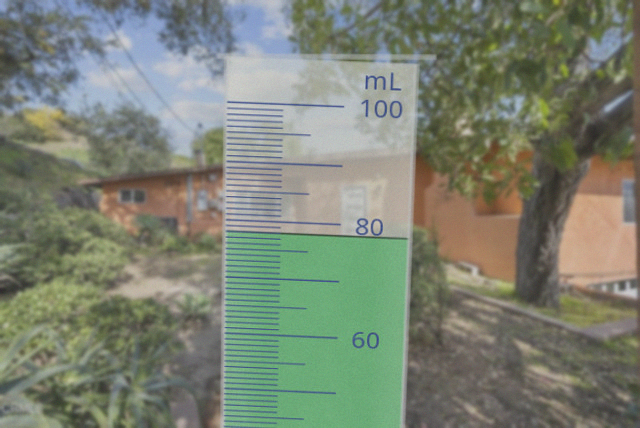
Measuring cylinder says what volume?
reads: 78 mL
